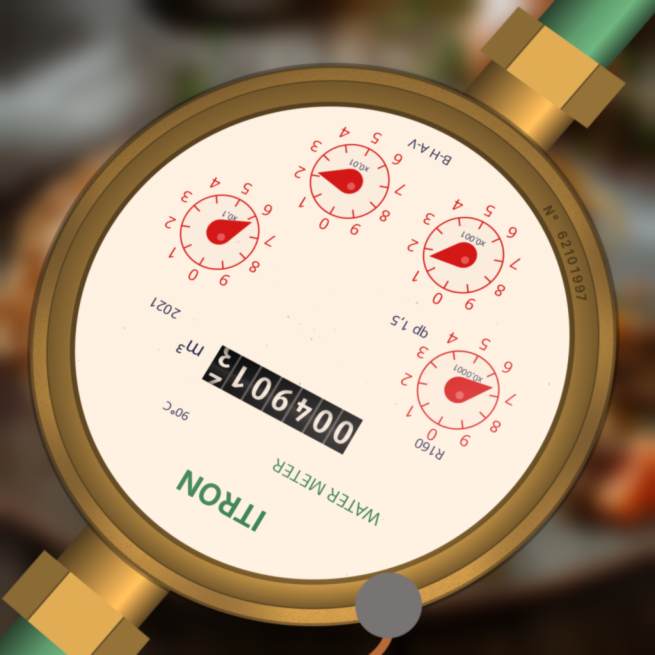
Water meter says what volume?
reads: 49012.6216 m³
